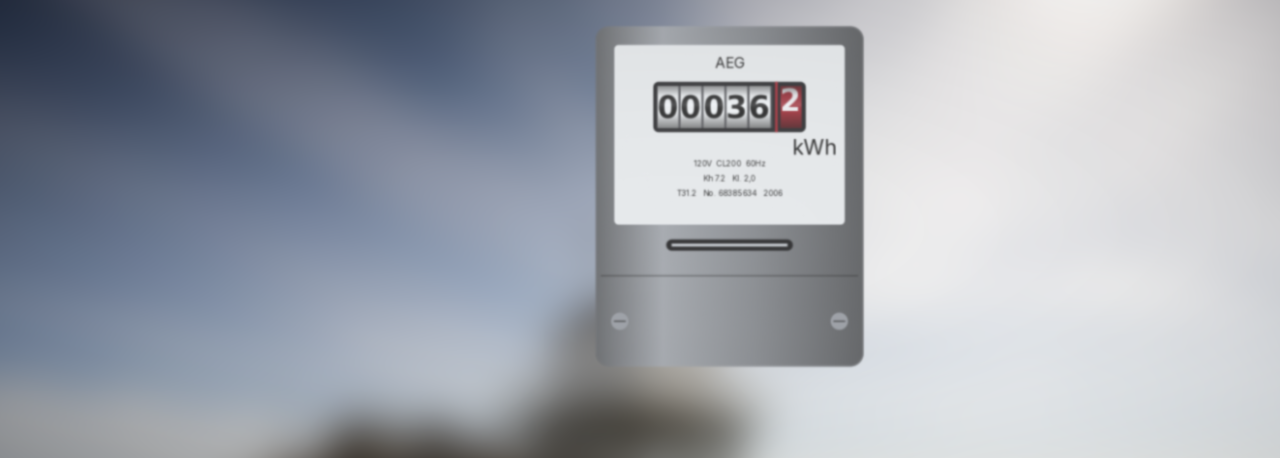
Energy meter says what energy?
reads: 36.2 kWh
